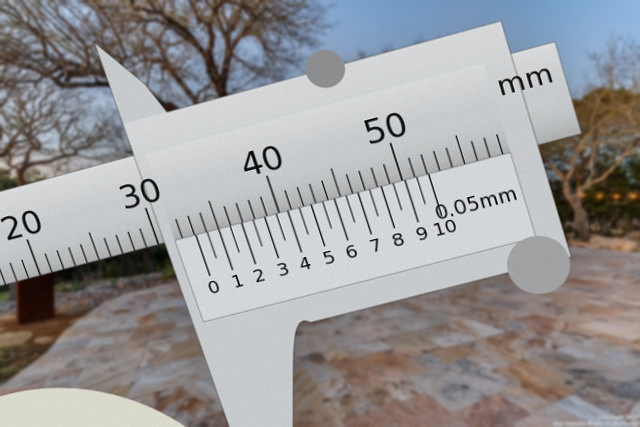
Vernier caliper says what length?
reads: 33.1 mm
